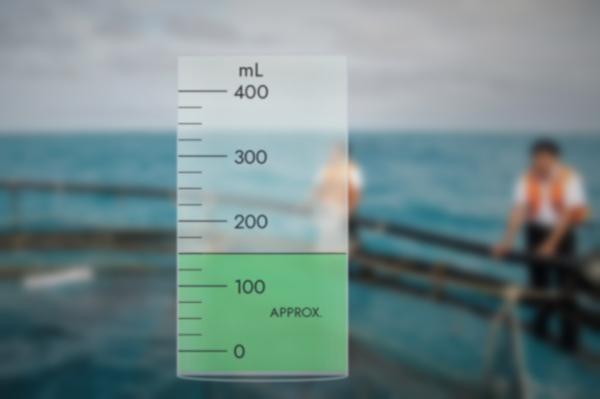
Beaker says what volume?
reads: 150 mL
